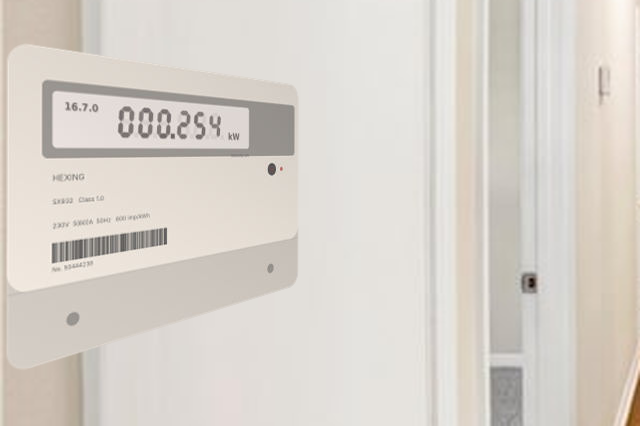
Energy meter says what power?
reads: 0.254 kW
